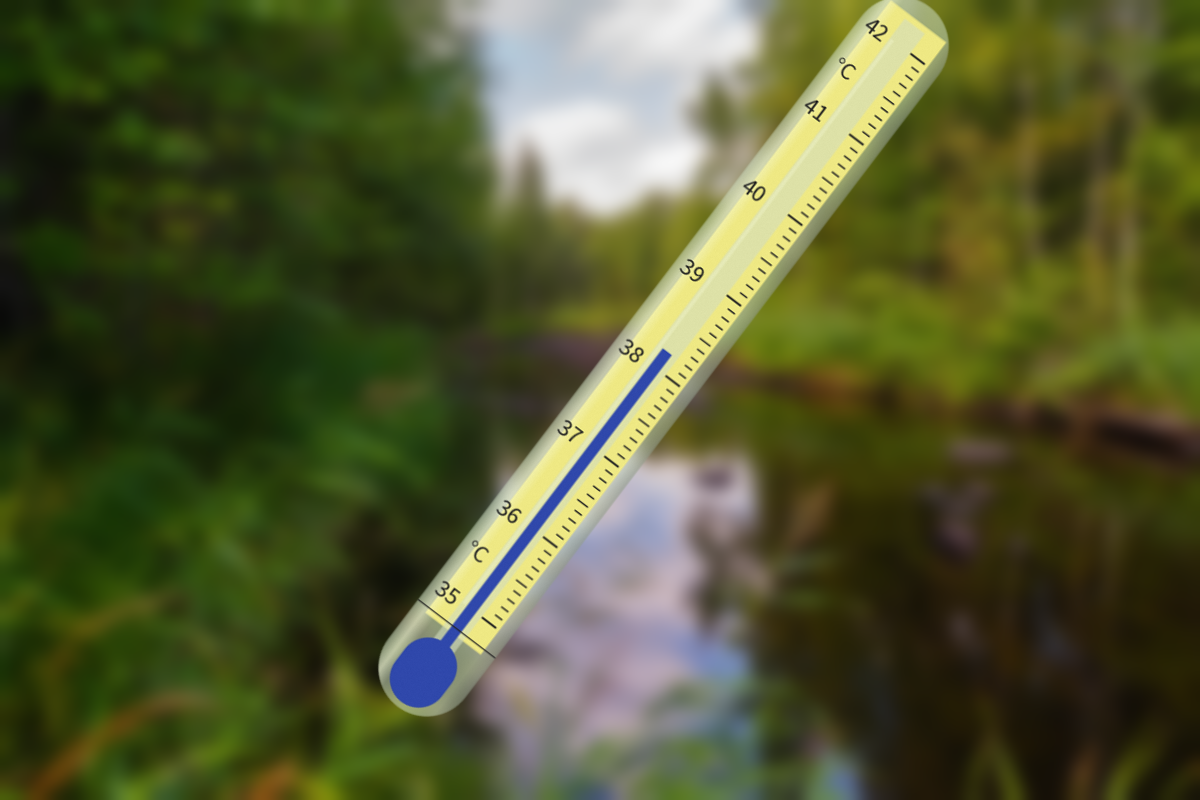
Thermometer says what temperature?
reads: 38.2 °C
